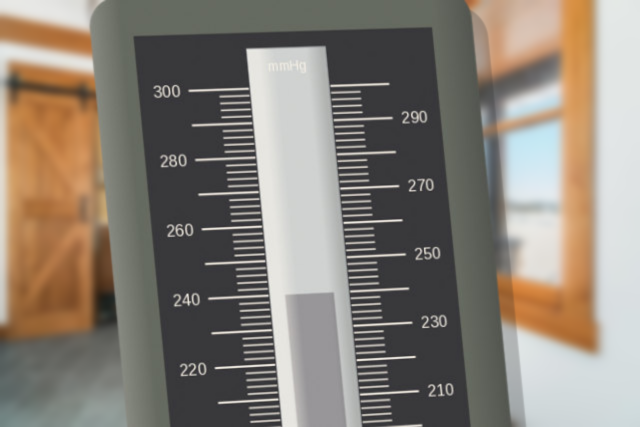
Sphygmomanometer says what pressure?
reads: 240 mmHg
